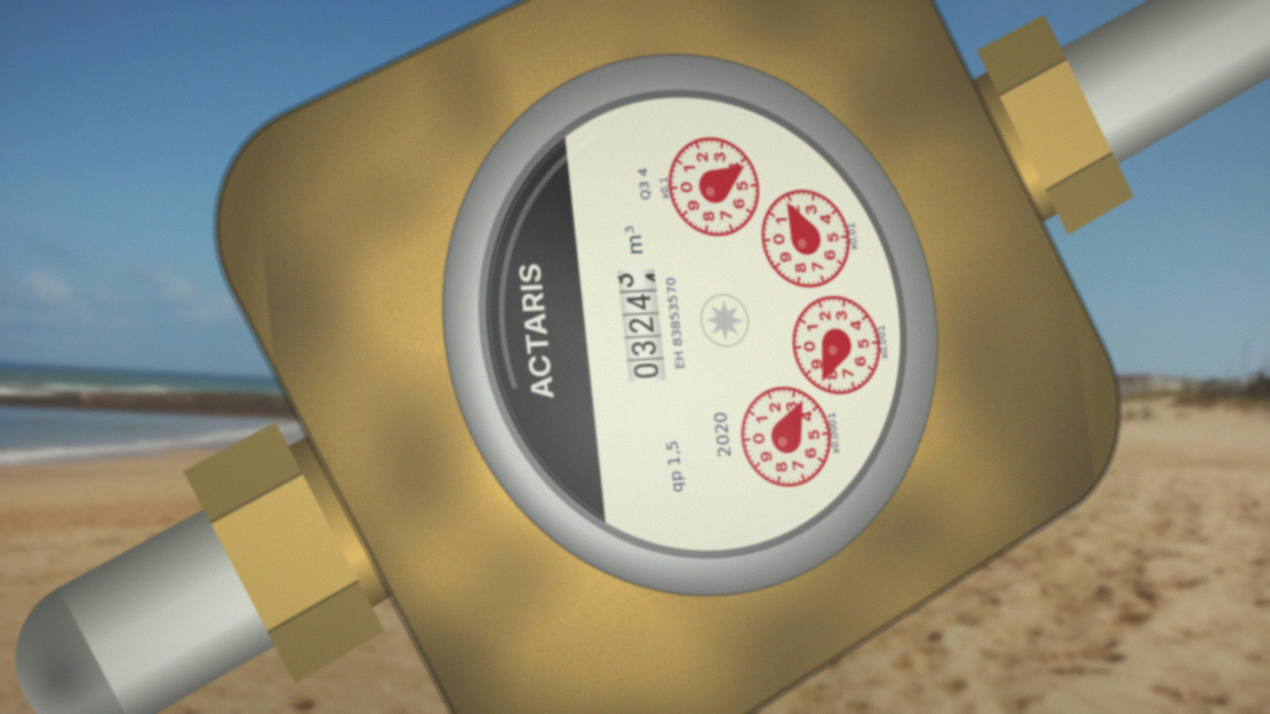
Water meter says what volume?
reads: 3243.4183 m³
